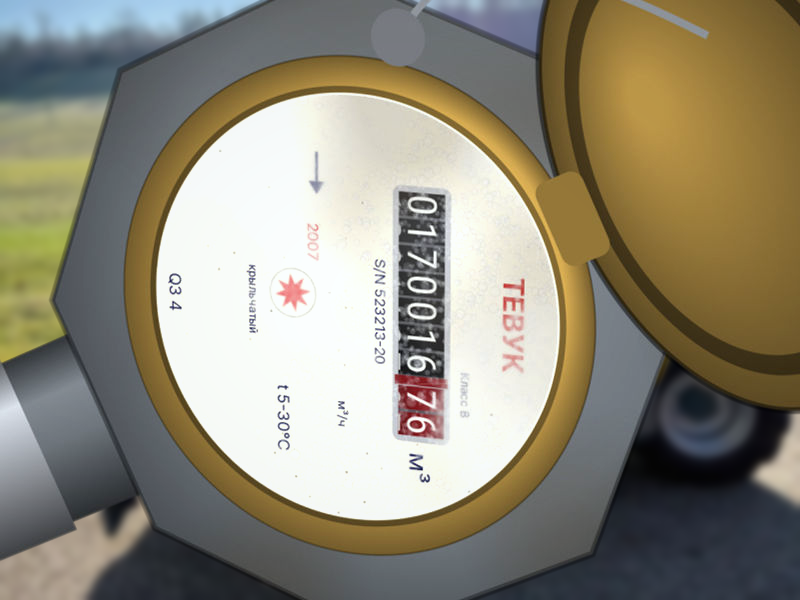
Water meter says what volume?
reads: 170016.76 m³
